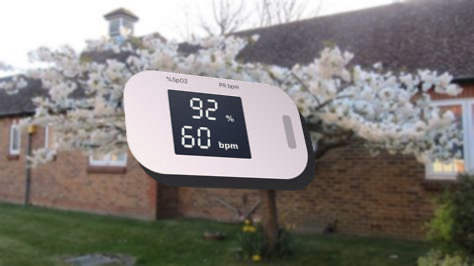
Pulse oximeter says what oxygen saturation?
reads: 92 %
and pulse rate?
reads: 60 bpm
